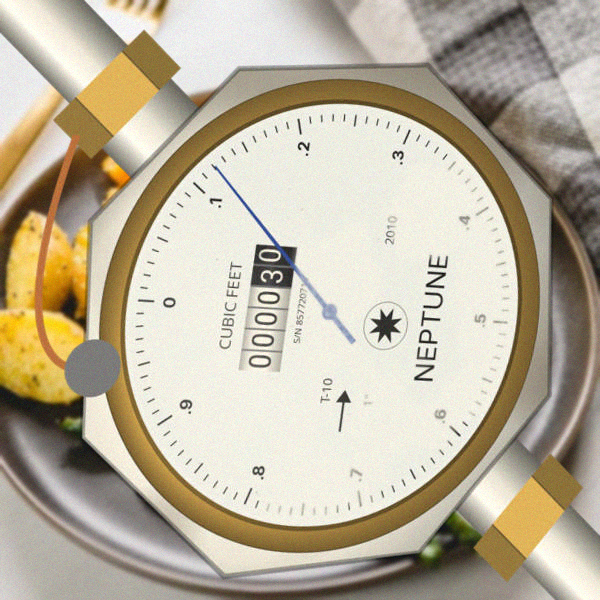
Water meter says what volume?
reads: 30.12 ft³
